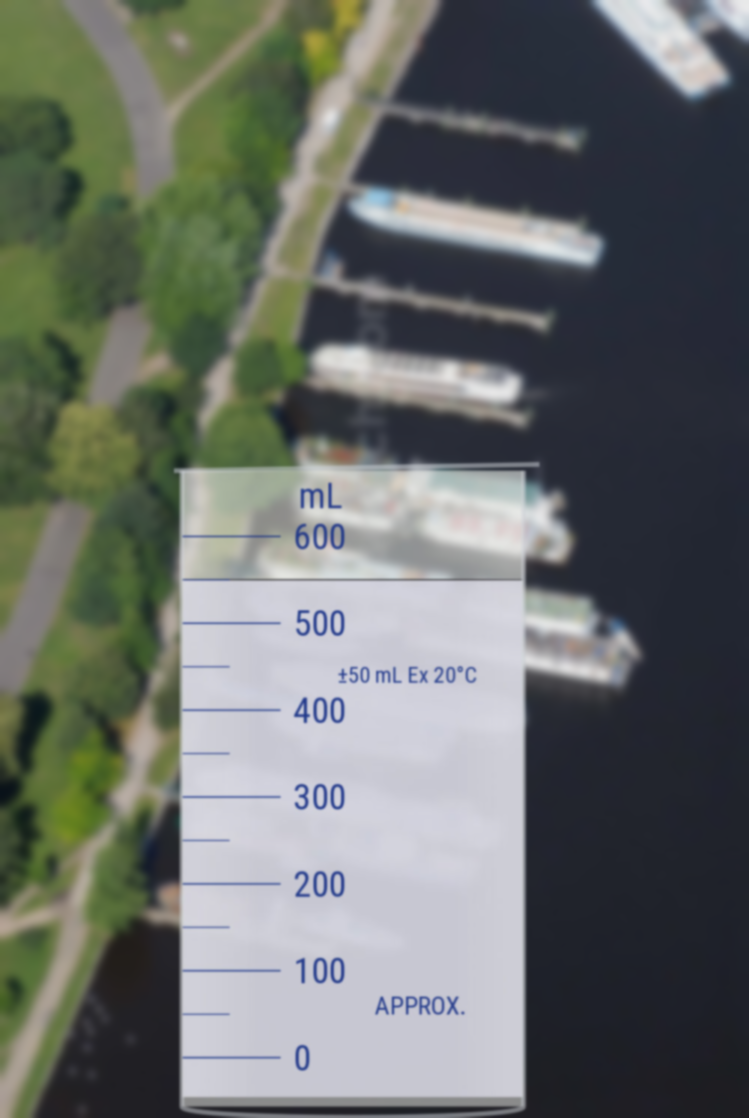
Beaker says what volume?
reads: 550 mL
